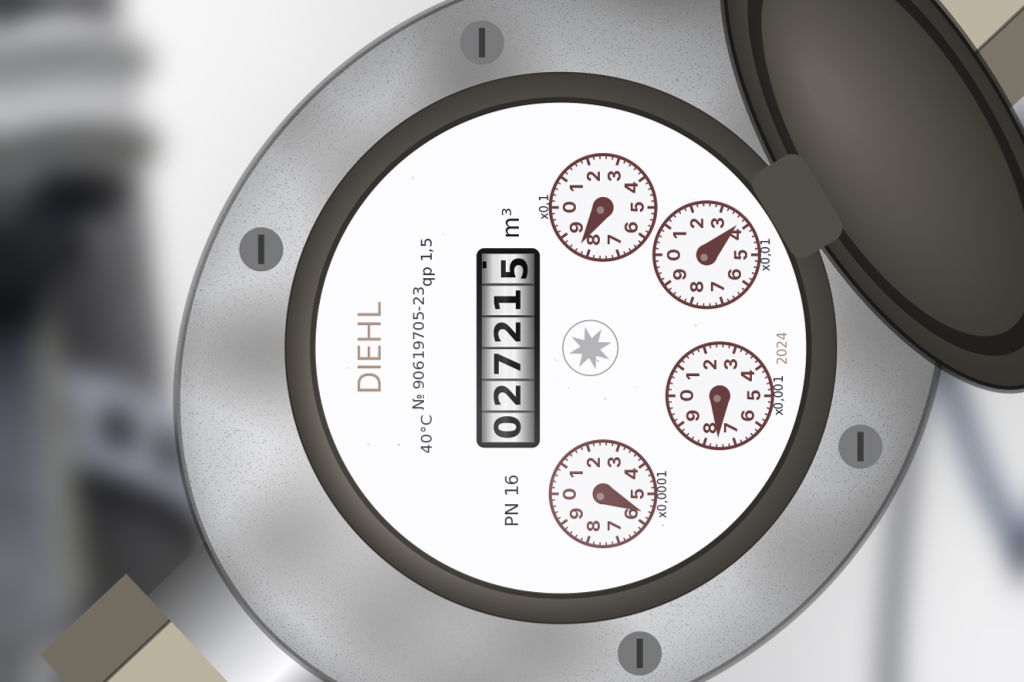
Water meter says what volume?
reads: 27214.8375 m³
